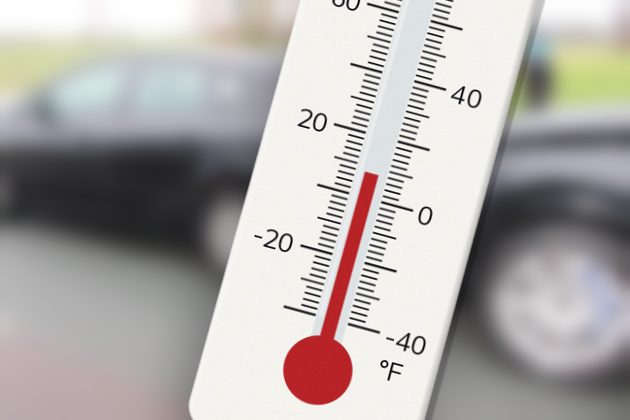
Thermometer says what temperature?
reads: 8 °F
